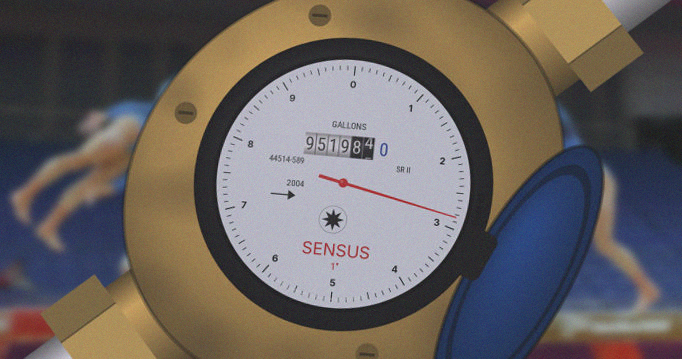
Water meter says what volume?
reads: 9519842.8 gal
